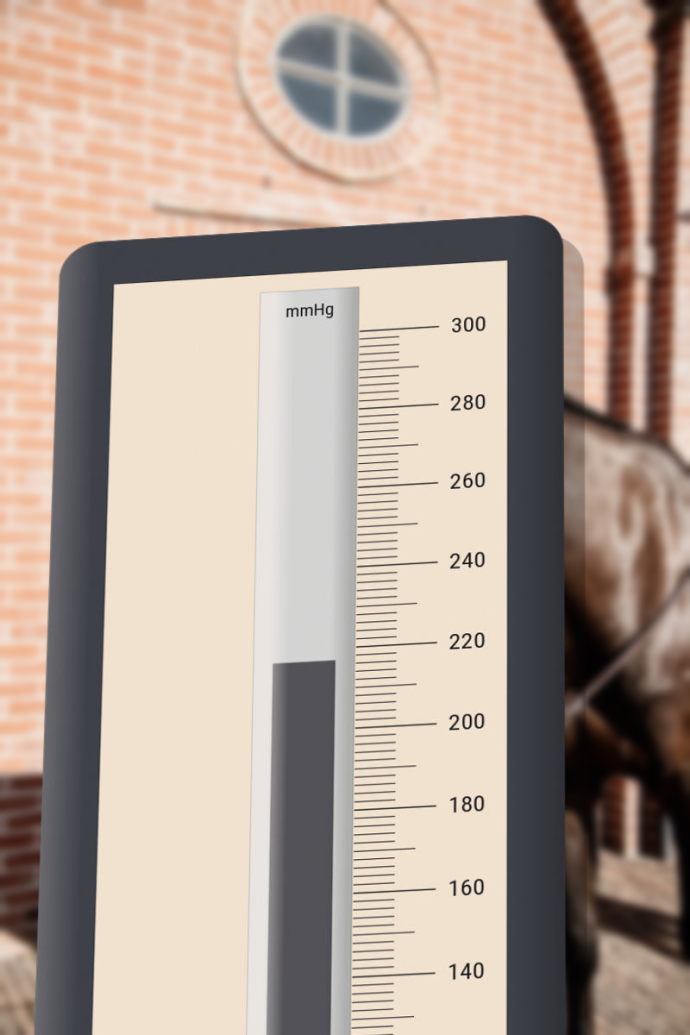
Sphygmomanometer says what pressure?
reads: 217 mmHg
